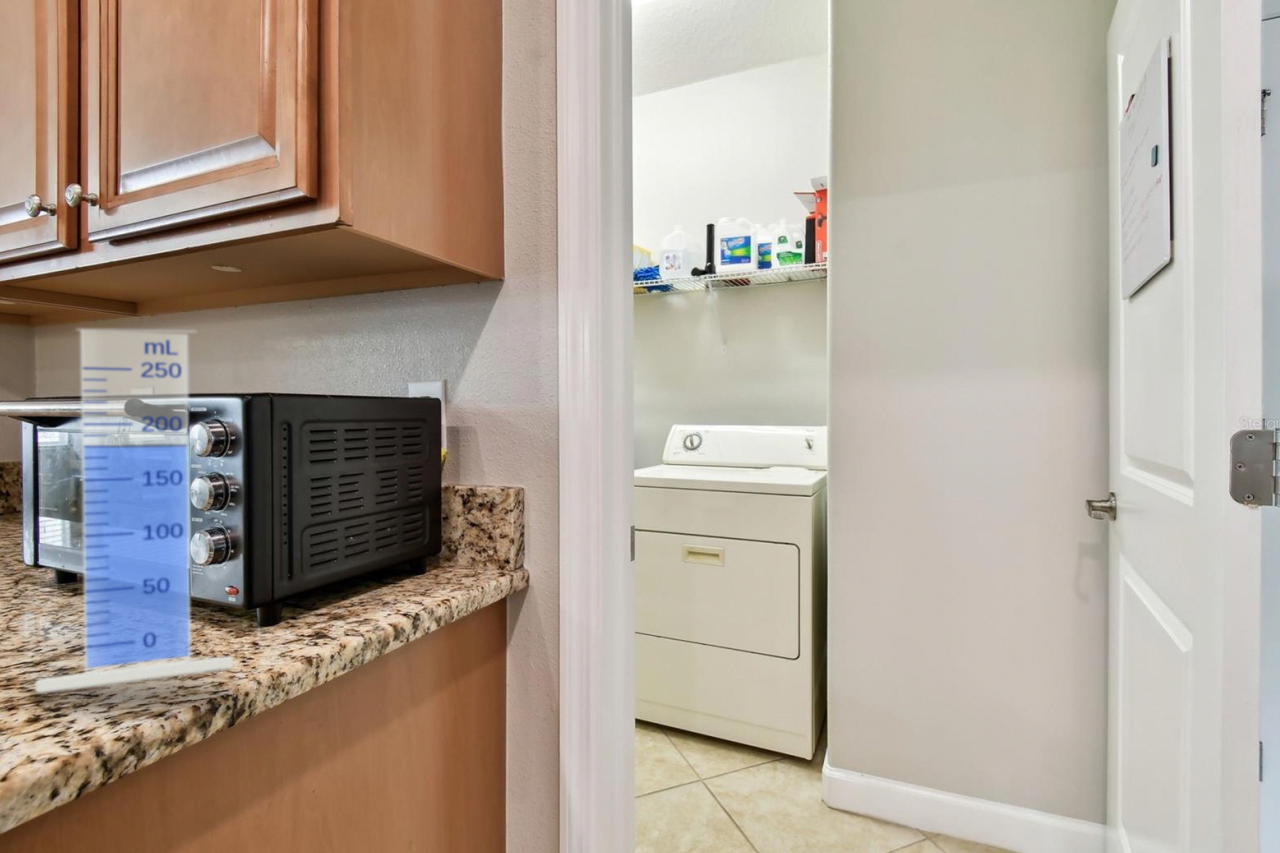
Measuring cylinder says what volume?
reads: 180 mL
